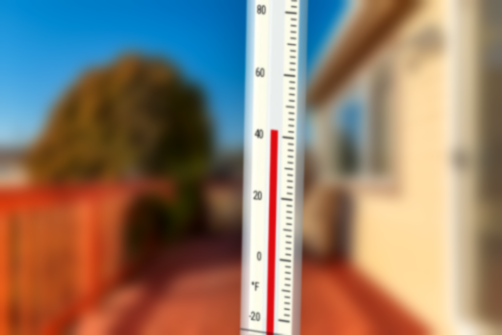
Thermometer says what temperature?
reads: 42 °F
